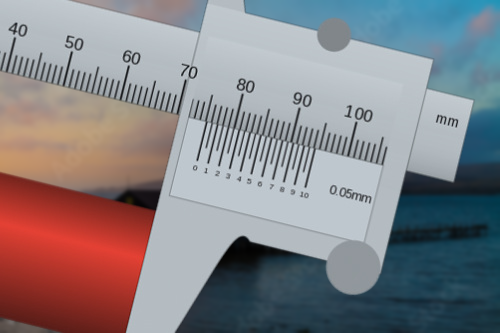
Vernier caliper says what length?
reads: 75.2 mm
